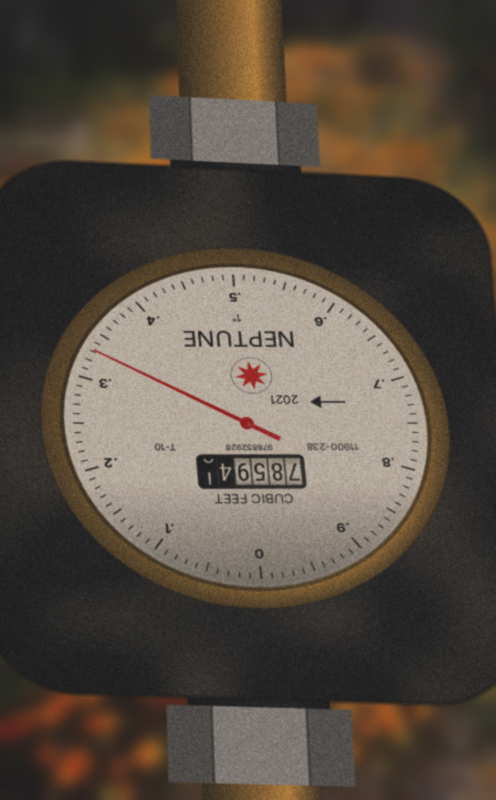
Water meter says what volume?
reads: 785941.33 ft³
